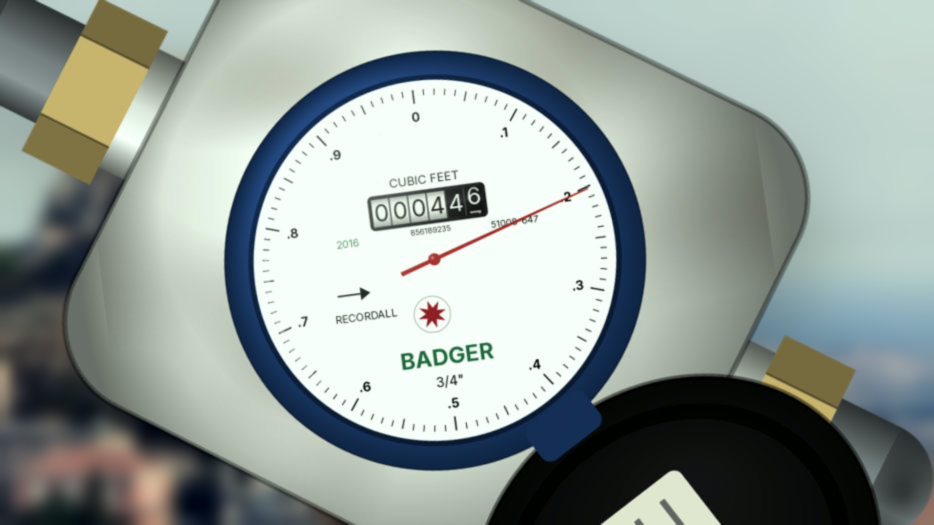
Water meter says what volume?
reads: 446.20 ft³
